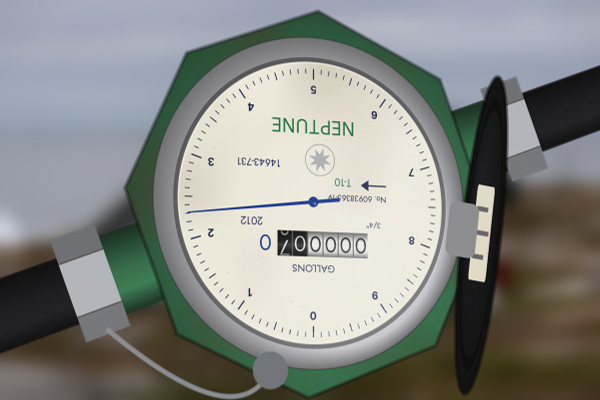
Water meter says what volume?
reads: 72.3 gal
